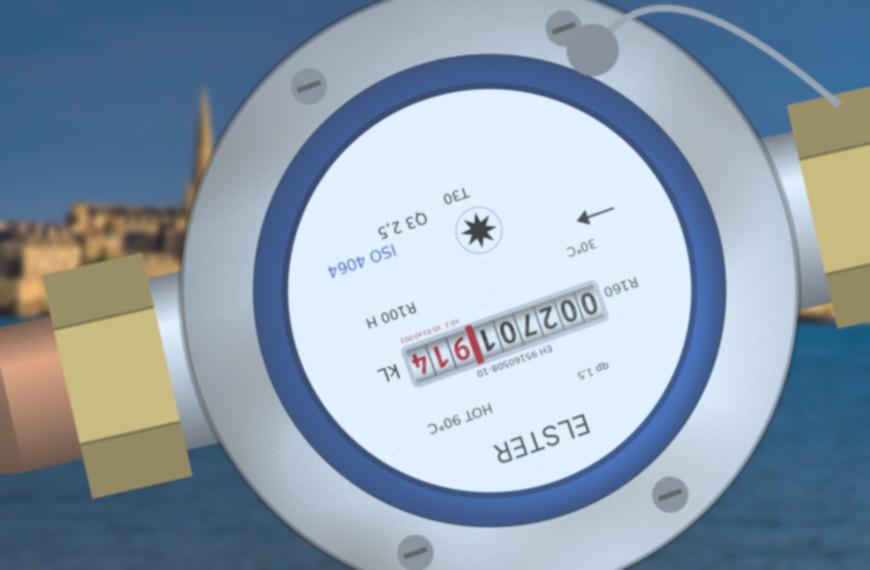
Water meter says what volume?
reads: 2701.914 kL
